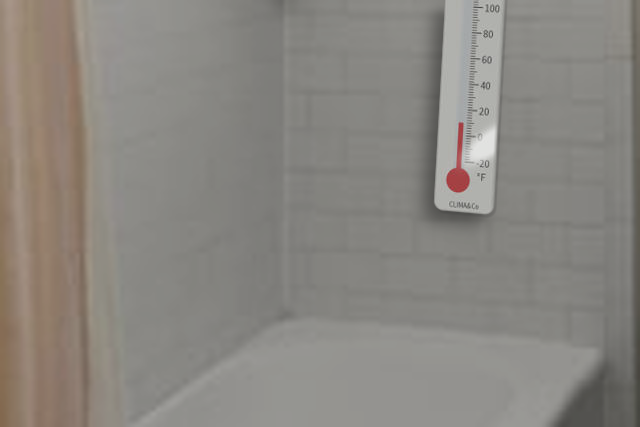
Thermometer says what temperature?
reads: 10 °F
